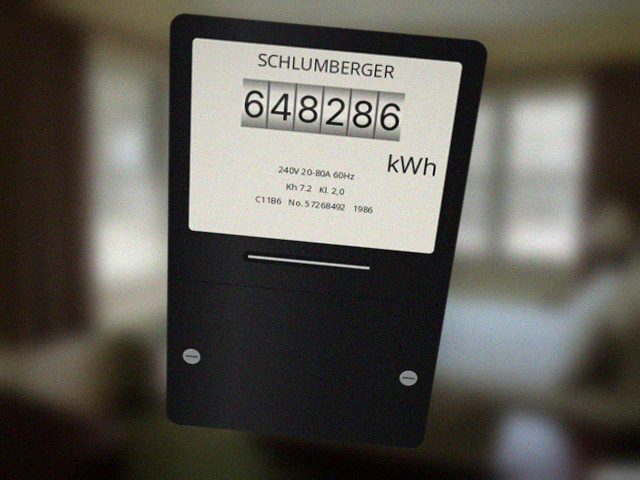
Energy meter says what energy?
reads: 648286 kWh
